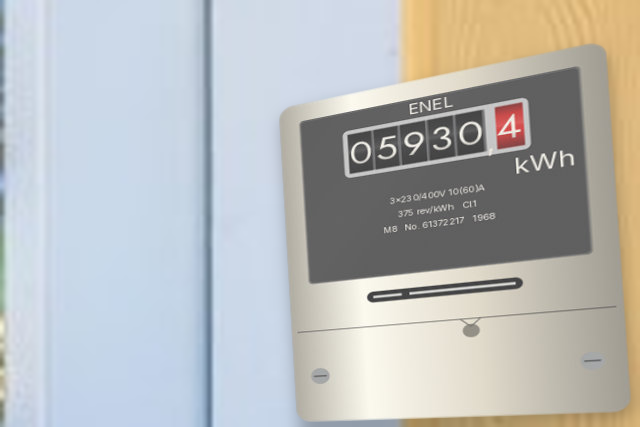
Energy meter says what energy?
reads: 5930.4 kWh
